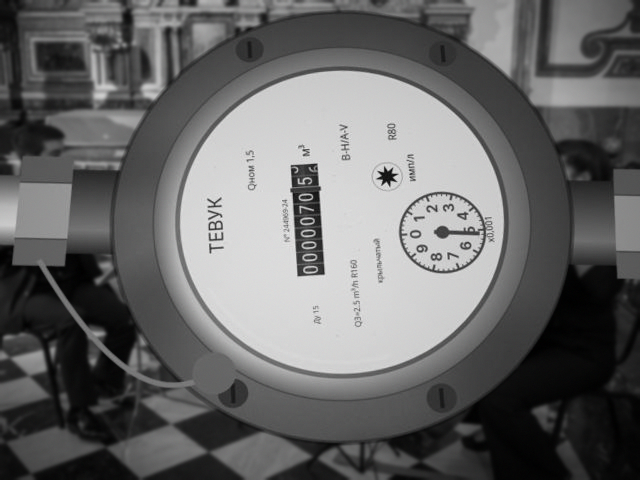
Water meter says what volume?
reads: 70.555 m³
